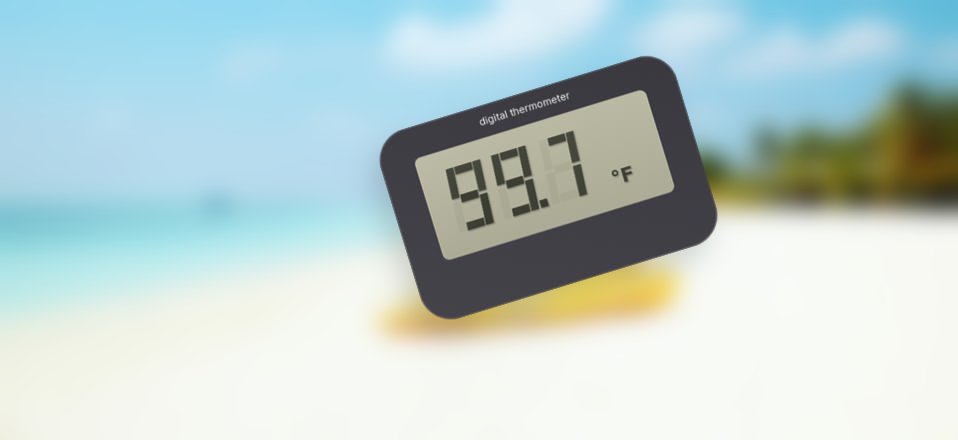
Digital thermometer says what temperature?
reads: 99.7 °F
